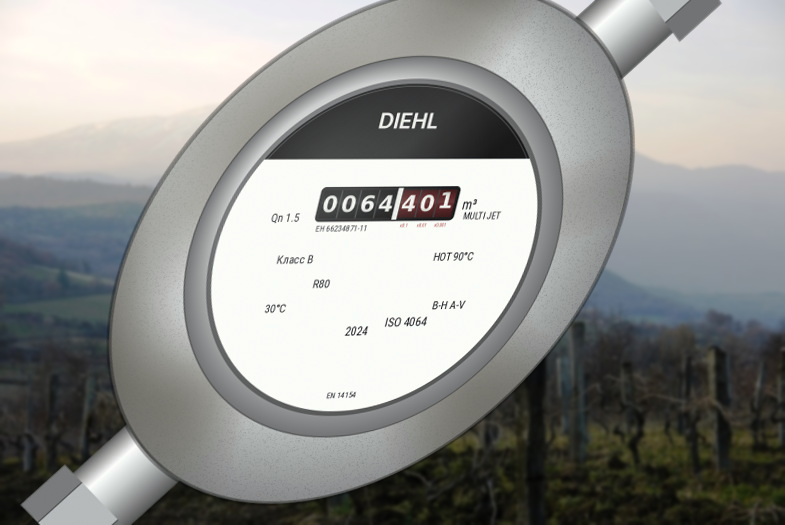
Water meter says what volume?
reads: 64.401 m³
